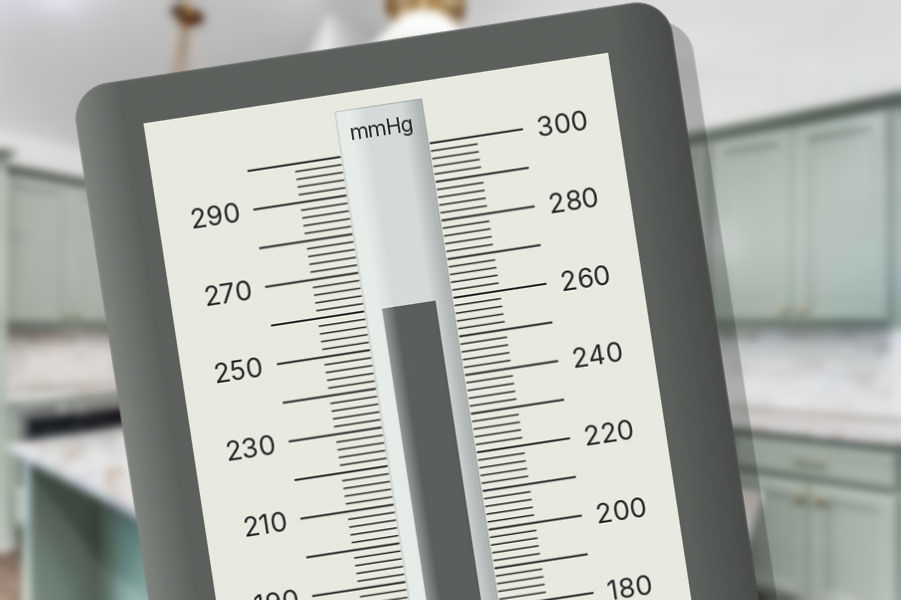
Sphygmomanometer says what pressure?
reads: 260 mmHg
